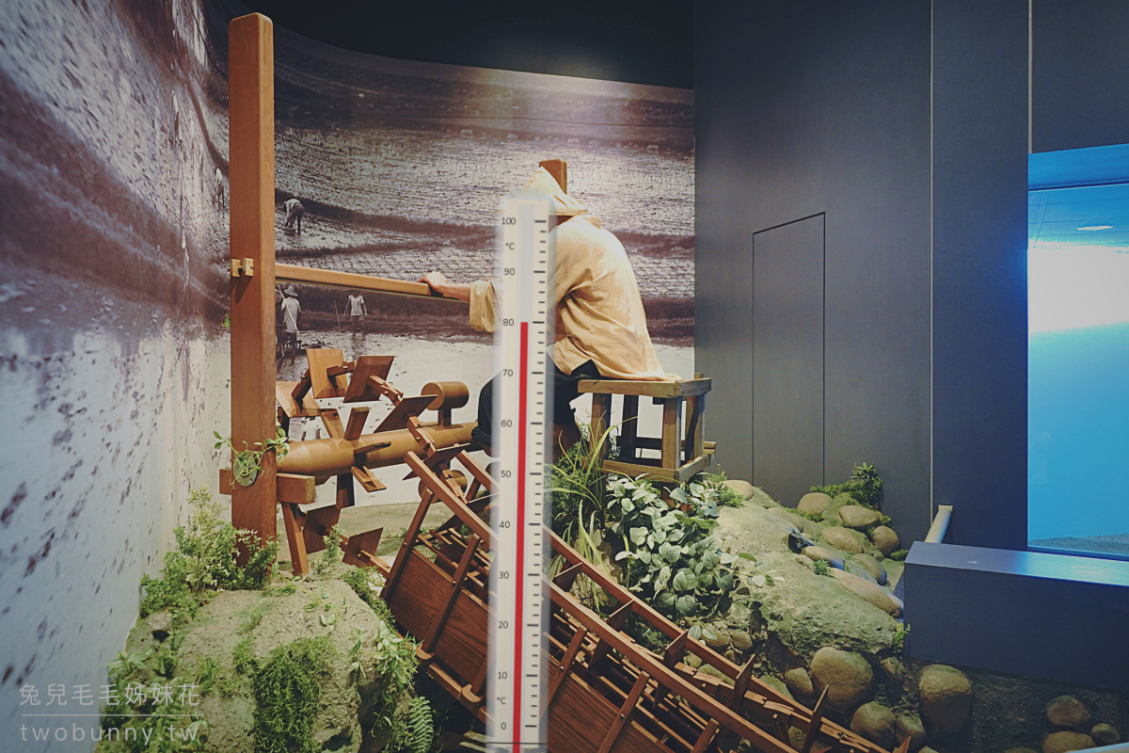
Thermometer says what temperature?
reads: 80 °C
